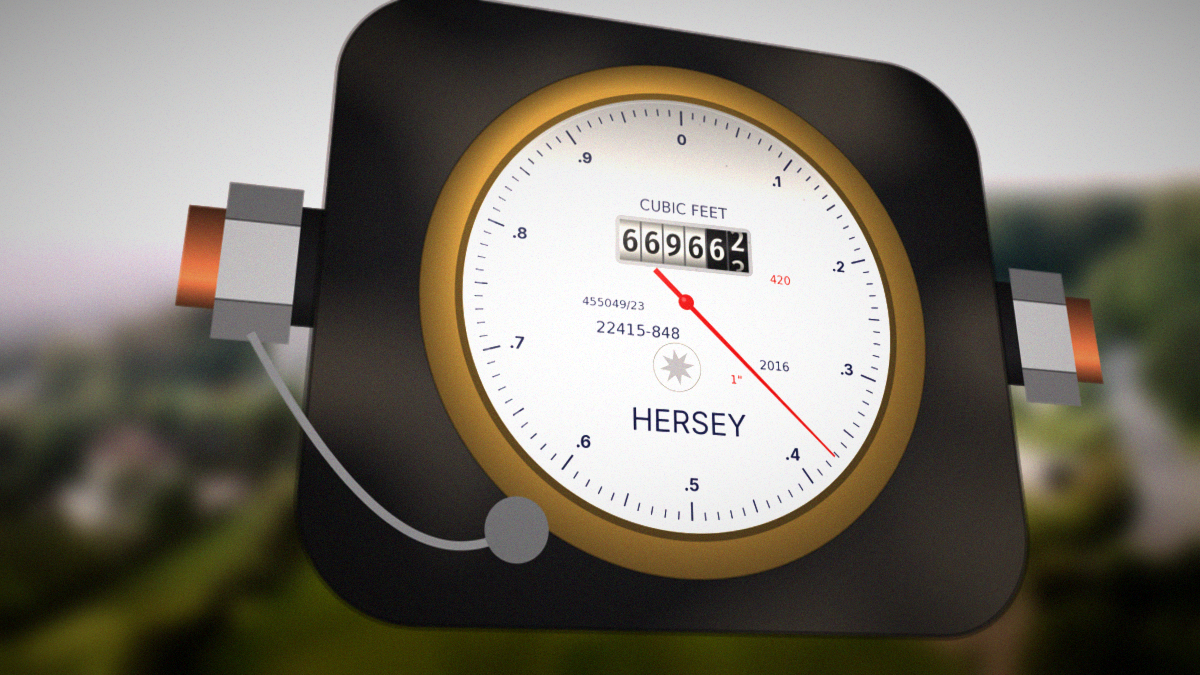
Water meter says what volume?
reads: 669662.37 ft³
